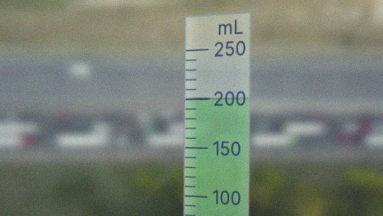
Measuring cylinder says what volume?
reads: 200 mL
